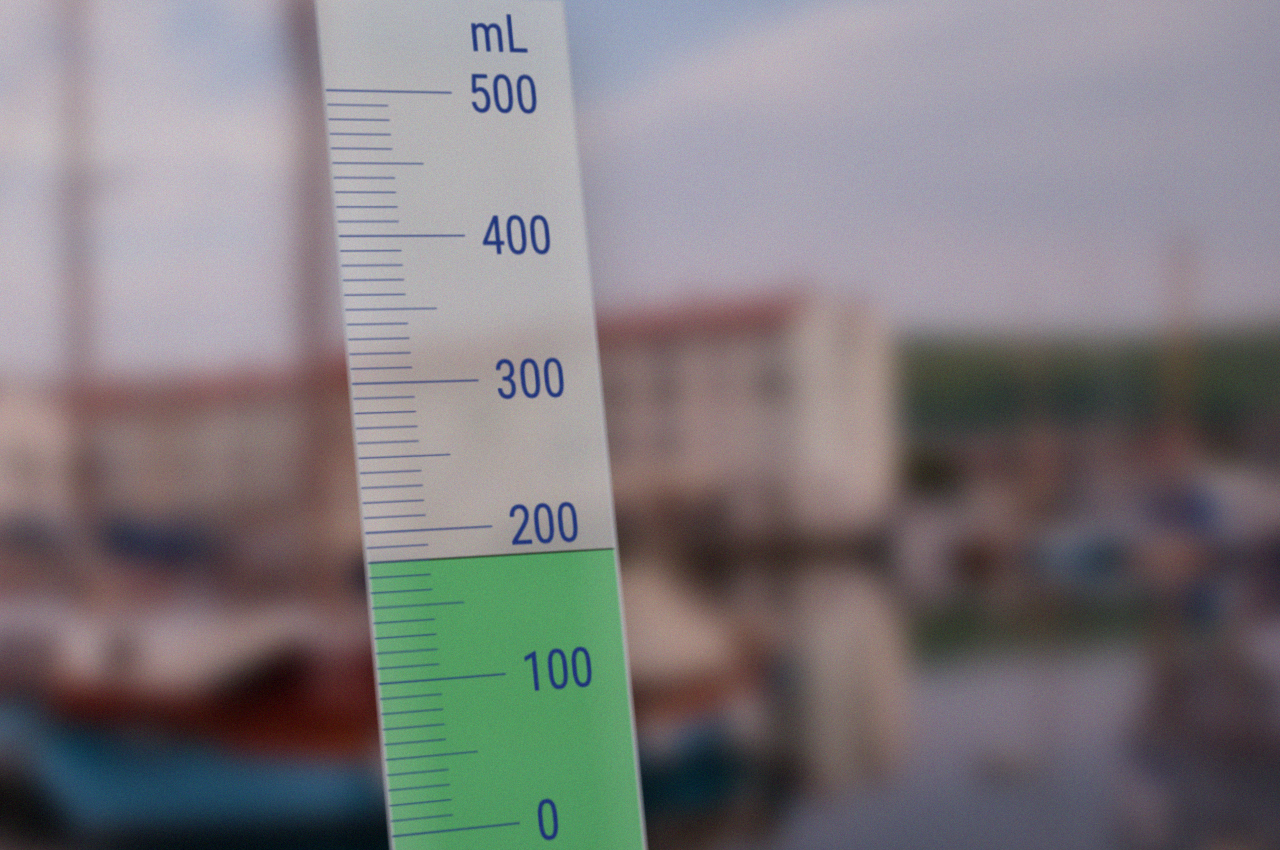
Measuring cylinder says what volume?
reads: 180 mL
